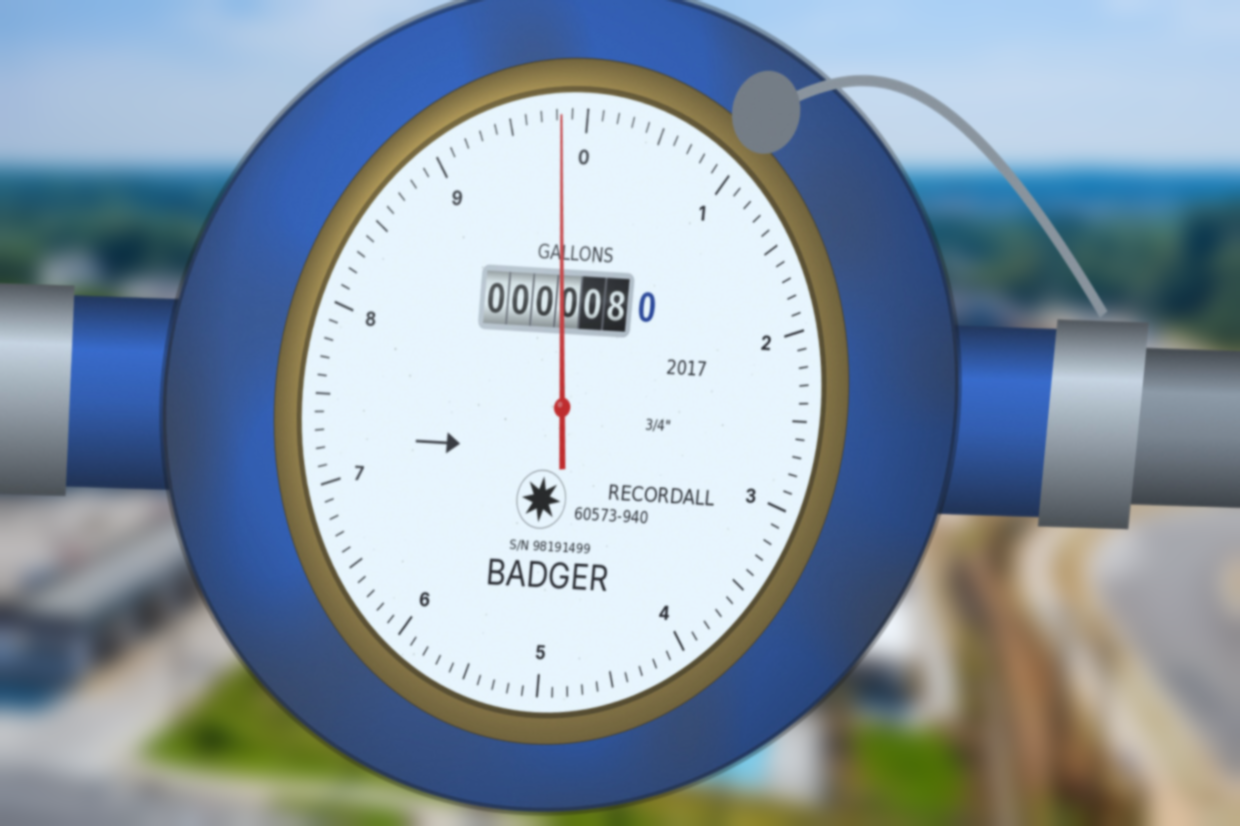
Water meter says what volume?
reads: 79.8 gal
